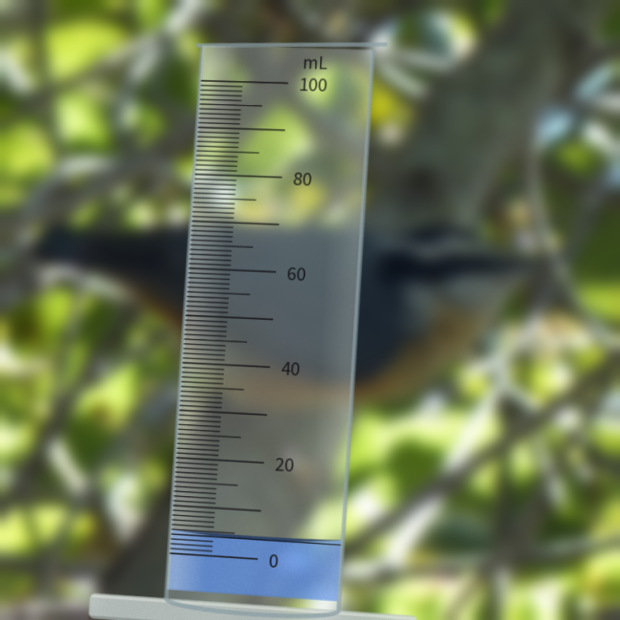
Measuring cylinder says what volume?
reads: 4 mL
